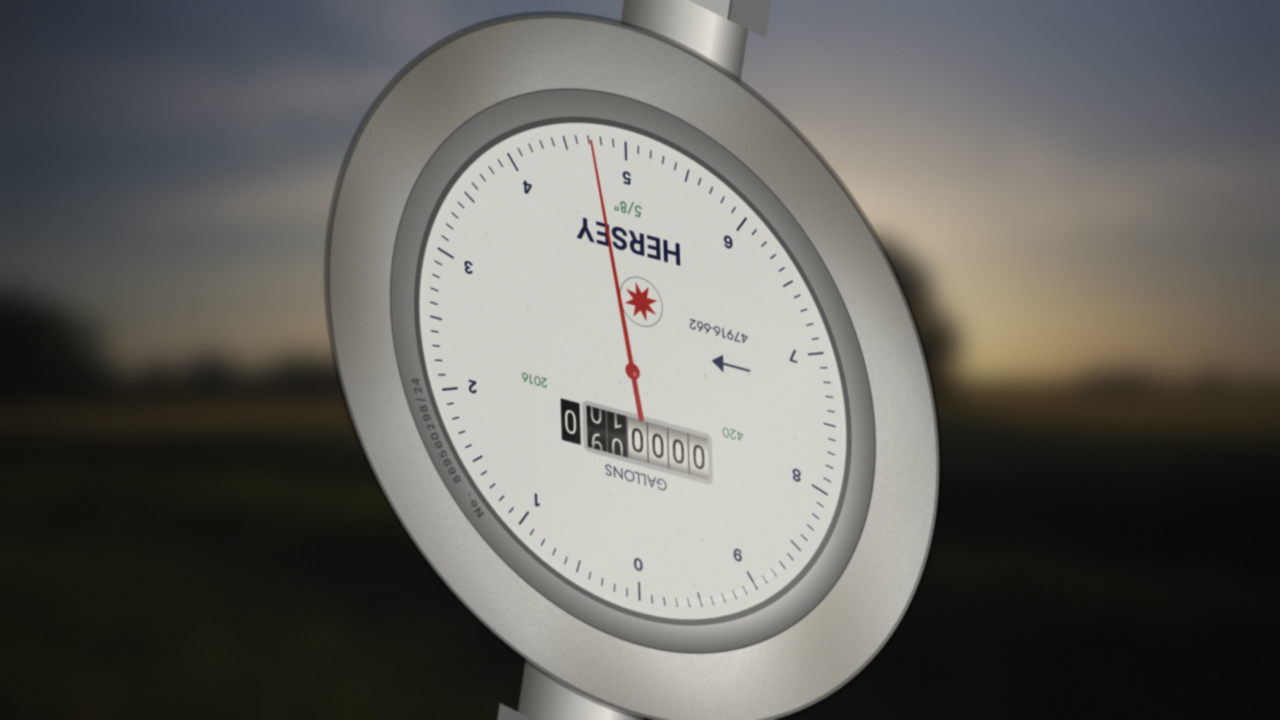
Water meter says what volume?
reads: 94.7 gal
